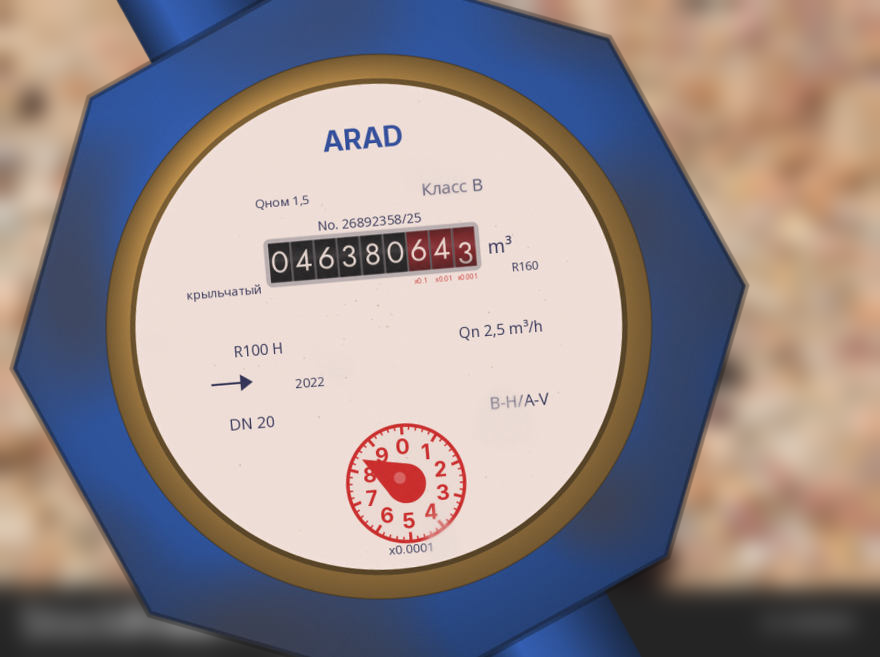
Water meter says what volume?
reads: 46380.6428 m³
